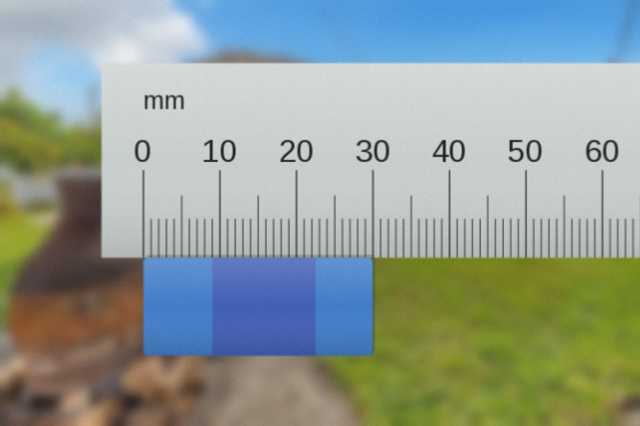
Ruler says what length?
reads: 30 mm
